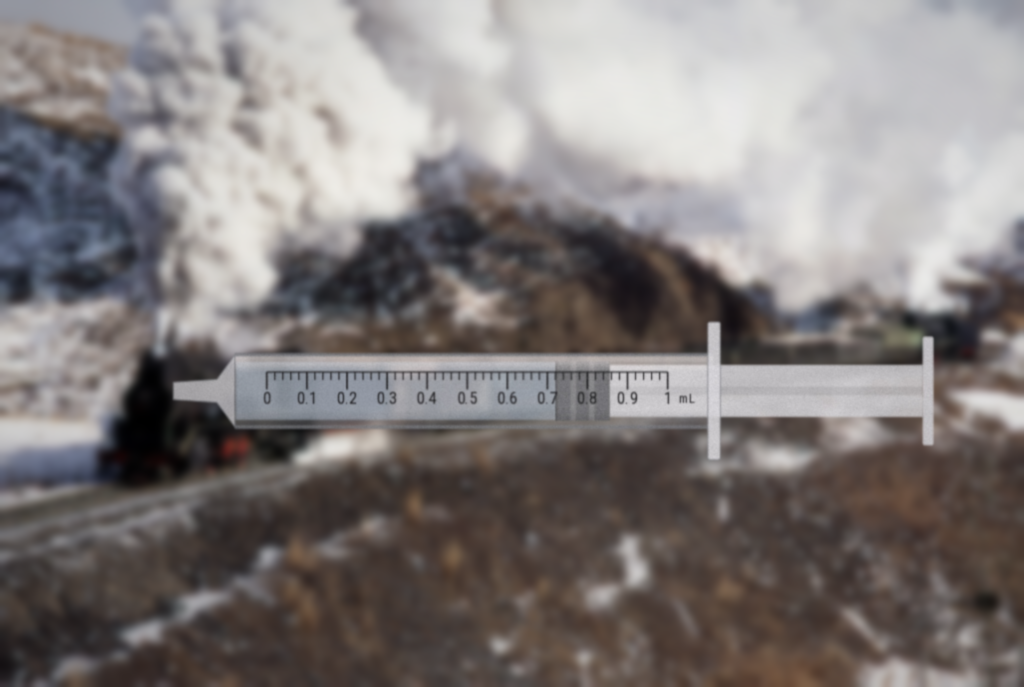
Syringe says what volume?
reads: 0.72 mL
